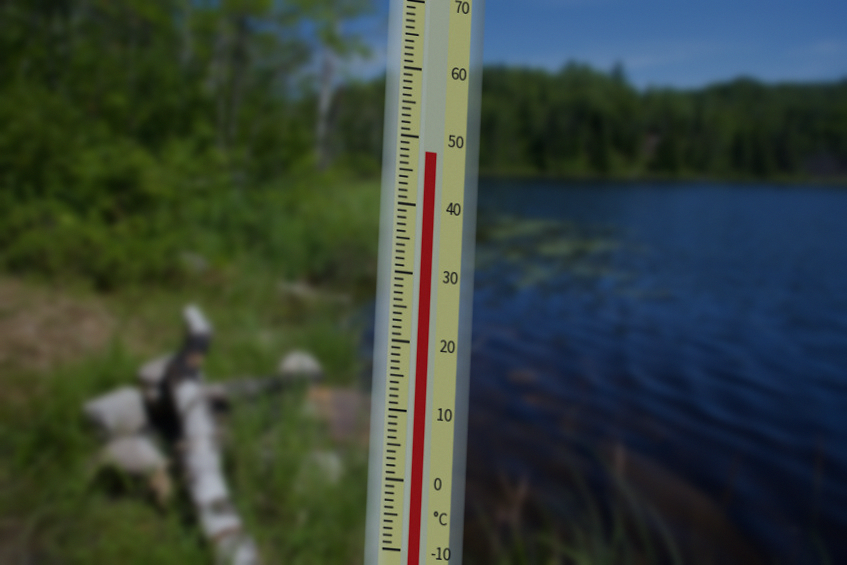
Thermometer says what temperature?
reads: 48 °C
